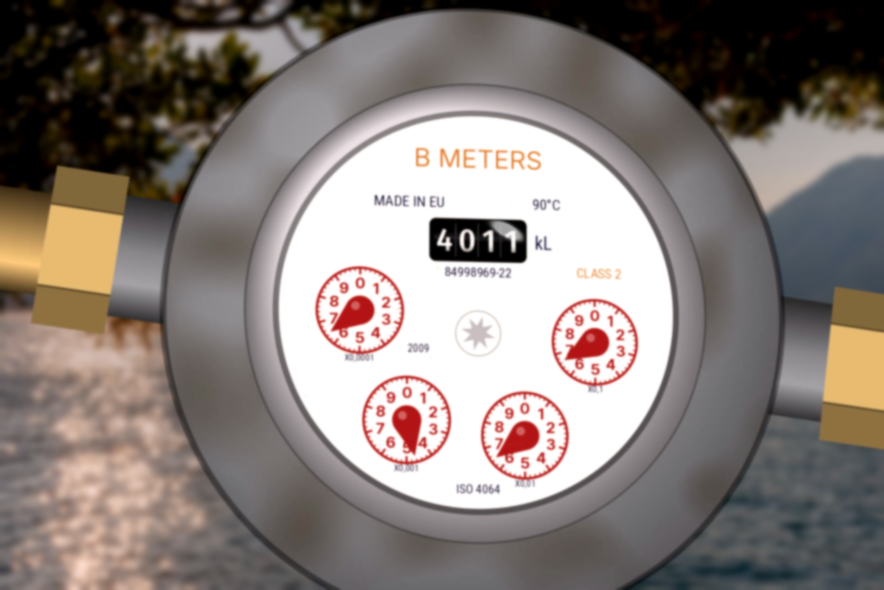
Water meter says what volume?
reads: 4011.6646 kL
